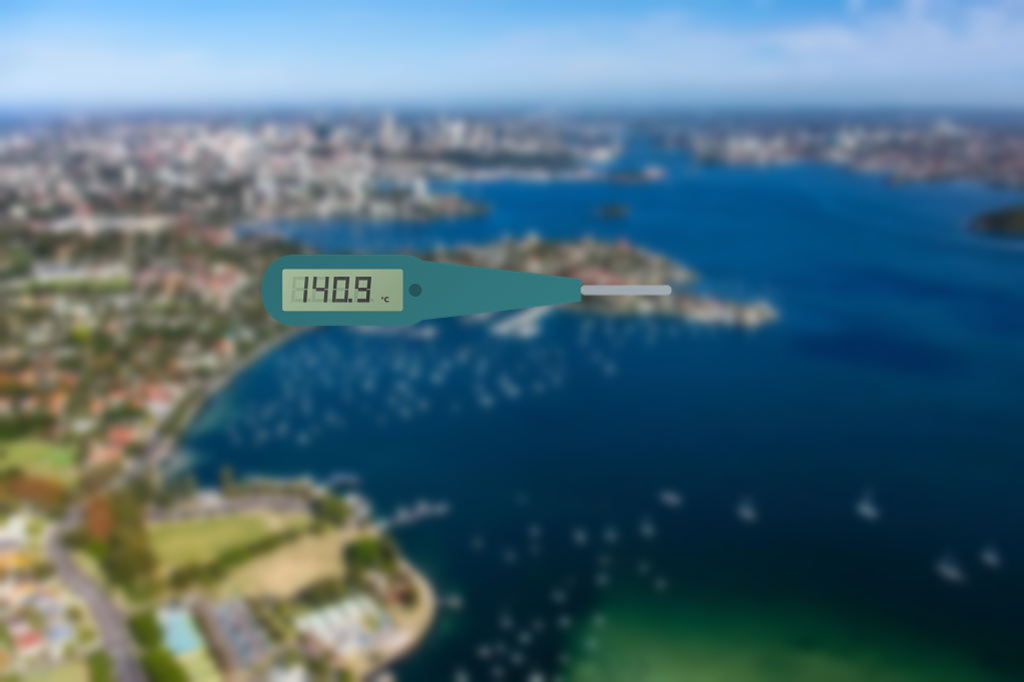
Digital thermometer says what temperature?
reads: 140.9 °C
